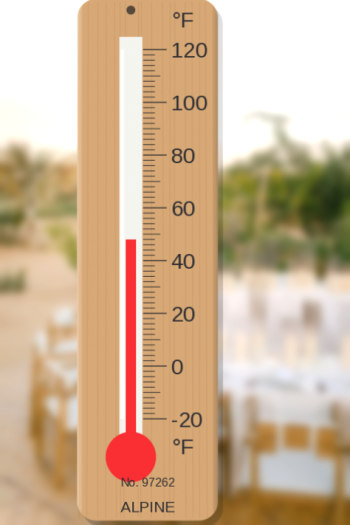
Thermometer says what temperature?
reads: 48 °F
